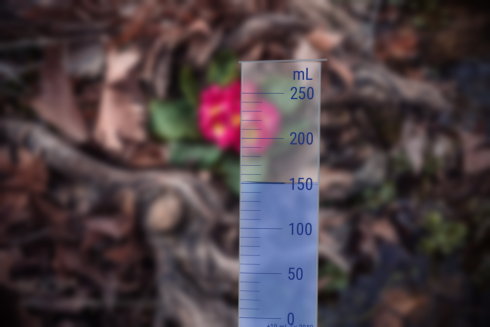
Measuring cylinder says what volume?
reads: 150 mL
